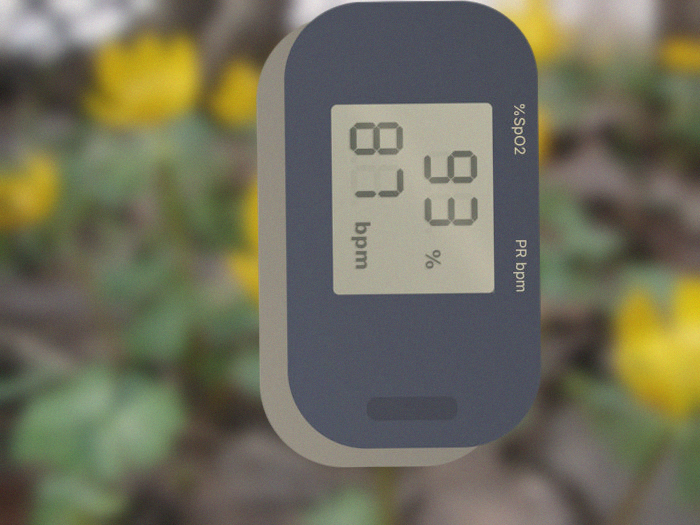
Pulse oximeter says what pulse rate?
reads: 87 bpm
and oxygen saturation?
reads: 93 %
